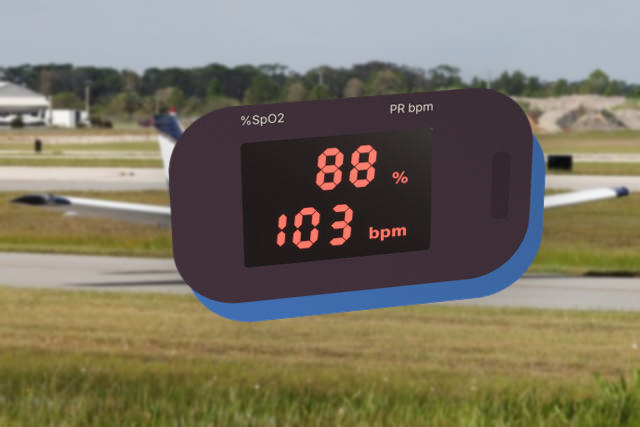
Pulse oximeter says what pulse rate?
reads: 103 bpm
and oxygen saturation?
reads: 88 %
